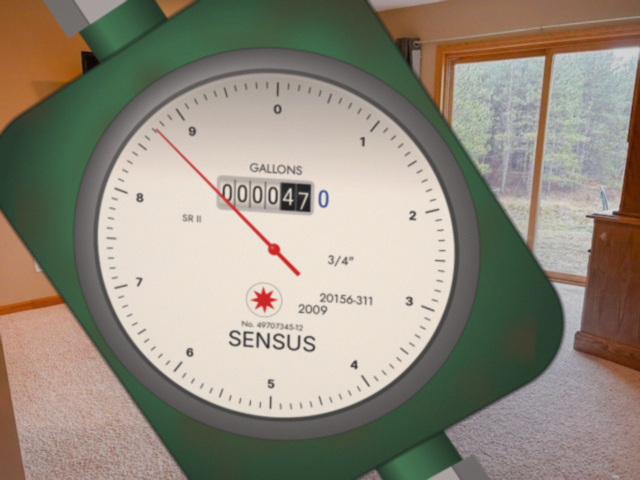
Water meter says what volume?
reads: 468.7 gal
